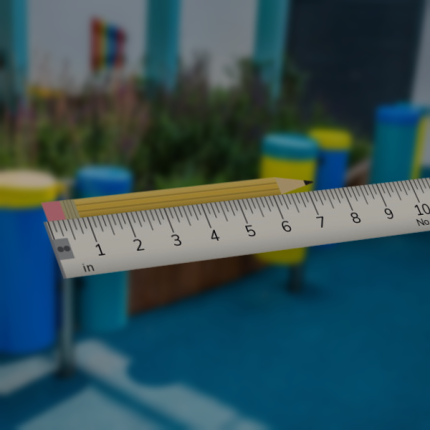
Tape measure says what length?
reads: 7.25 in
